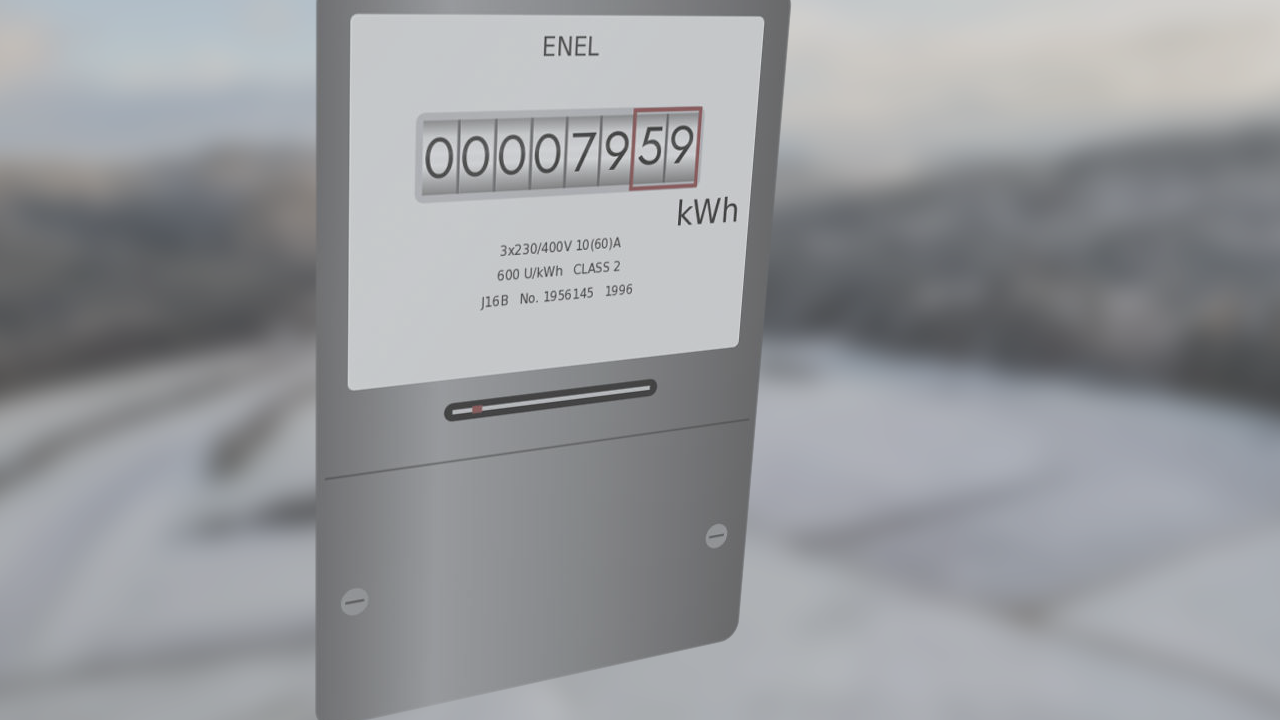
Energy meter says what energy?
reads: 79.59 kWh
